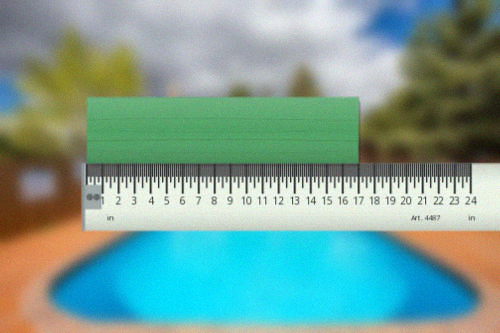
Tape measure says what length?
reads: 17 in
